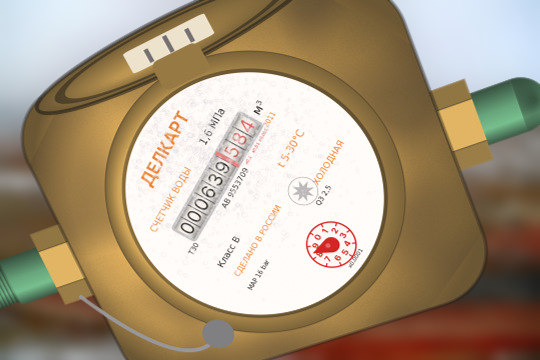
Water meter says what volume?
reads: 639.5848 m³
